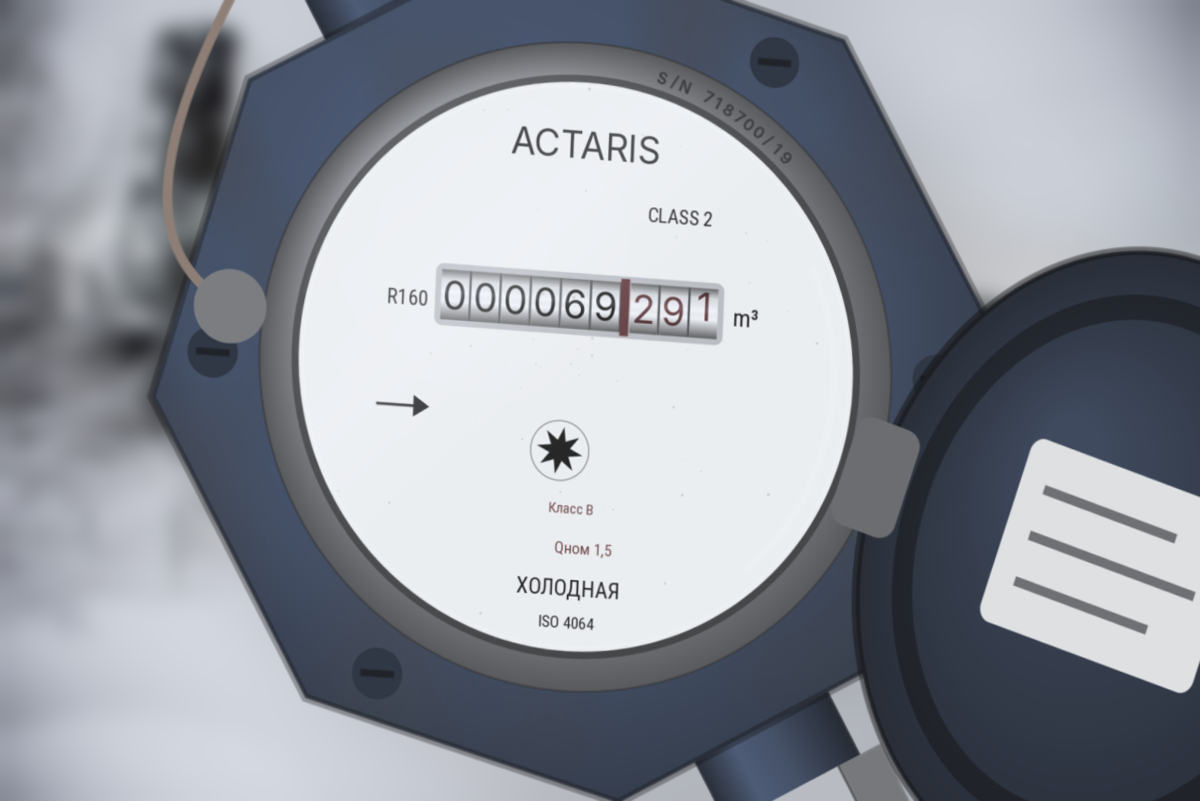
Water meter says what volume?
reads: 69.291 m³
